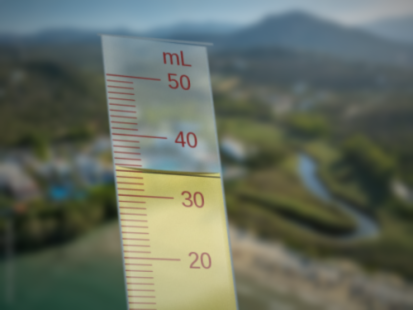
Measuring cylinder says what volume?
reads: 34 mL
